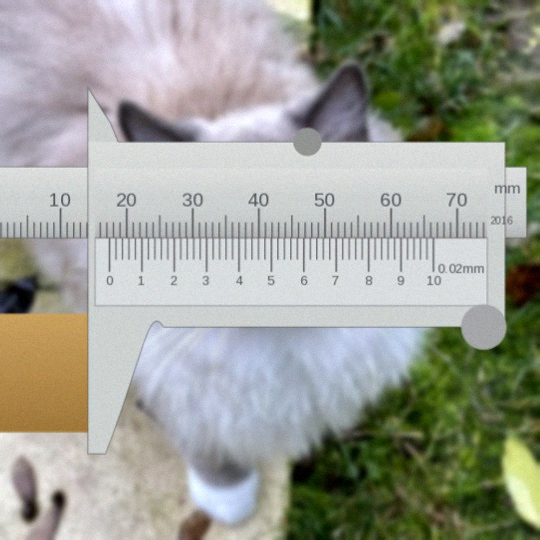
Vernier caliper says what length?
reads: 17.4 mm
